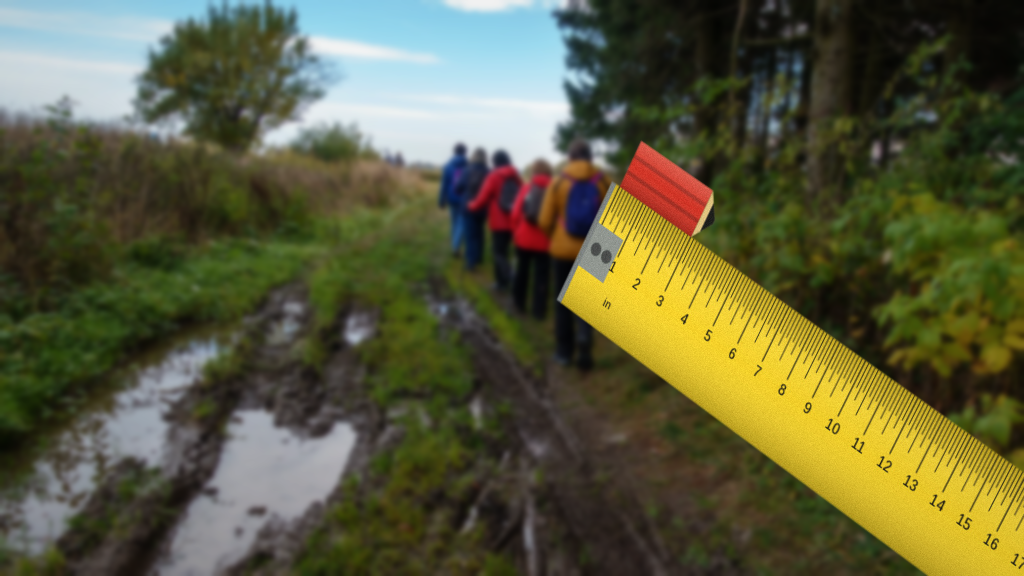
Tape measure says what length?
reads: 3.5 in
